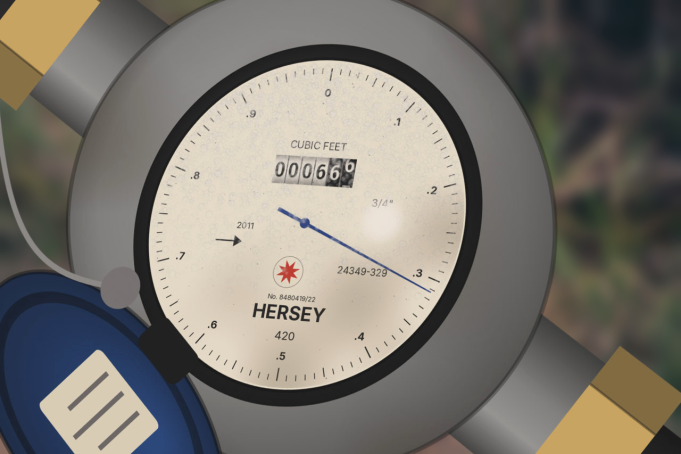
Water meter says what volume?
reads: 666.31 ft³
